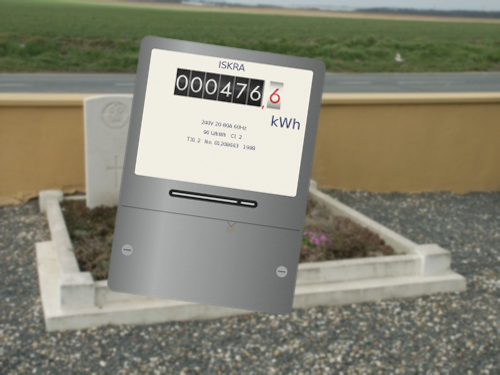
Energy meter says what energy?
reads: 476.6 kWh
